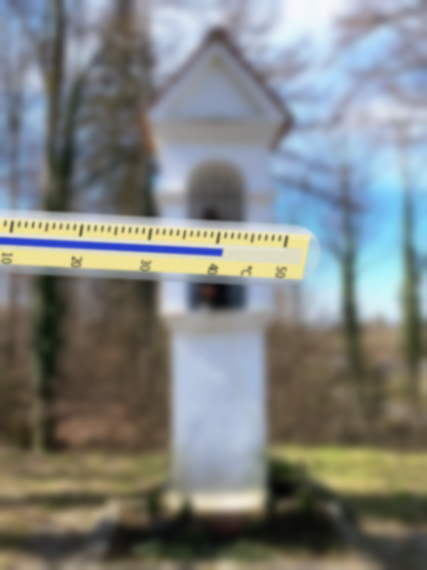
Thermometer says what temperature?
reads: 41 °C
